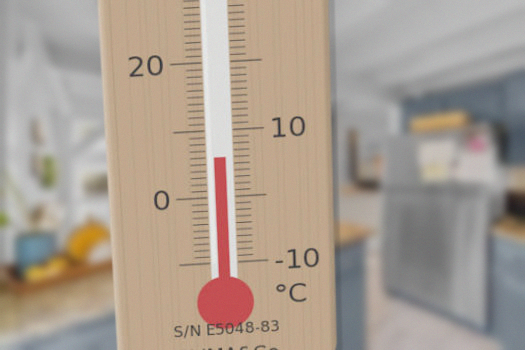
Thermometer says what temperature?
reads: 6 °C
